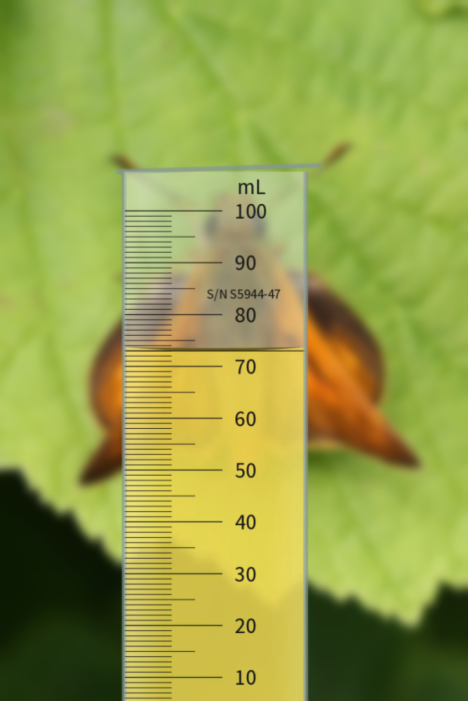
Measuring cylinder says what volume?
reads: 73 mL
